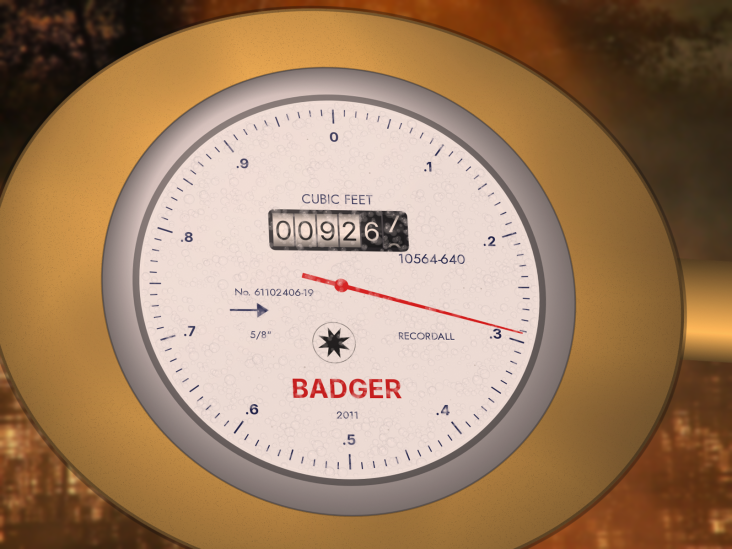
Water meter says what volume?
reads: 9267.29 ft³
